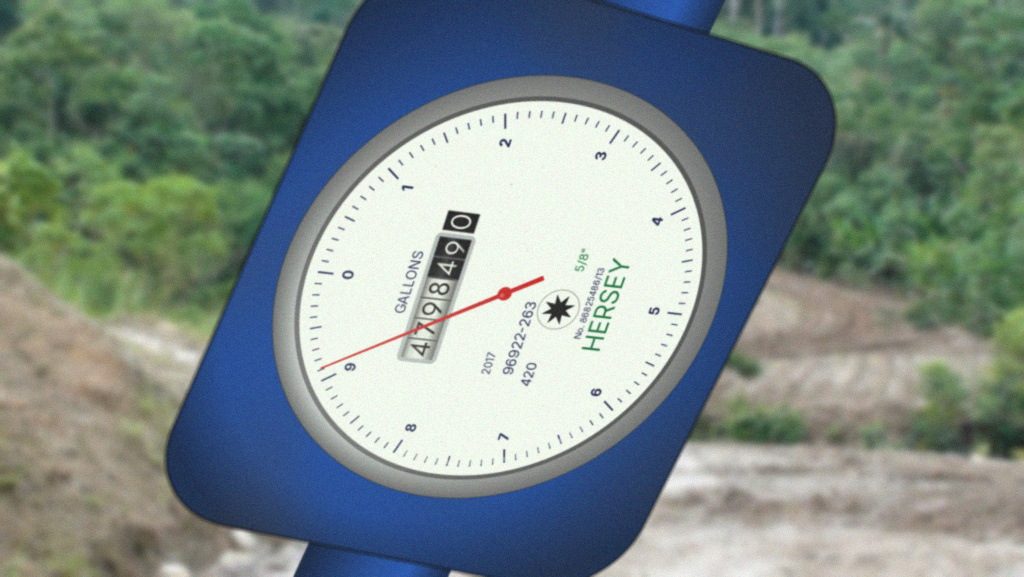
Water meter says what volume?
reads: 4798489.1 gal
